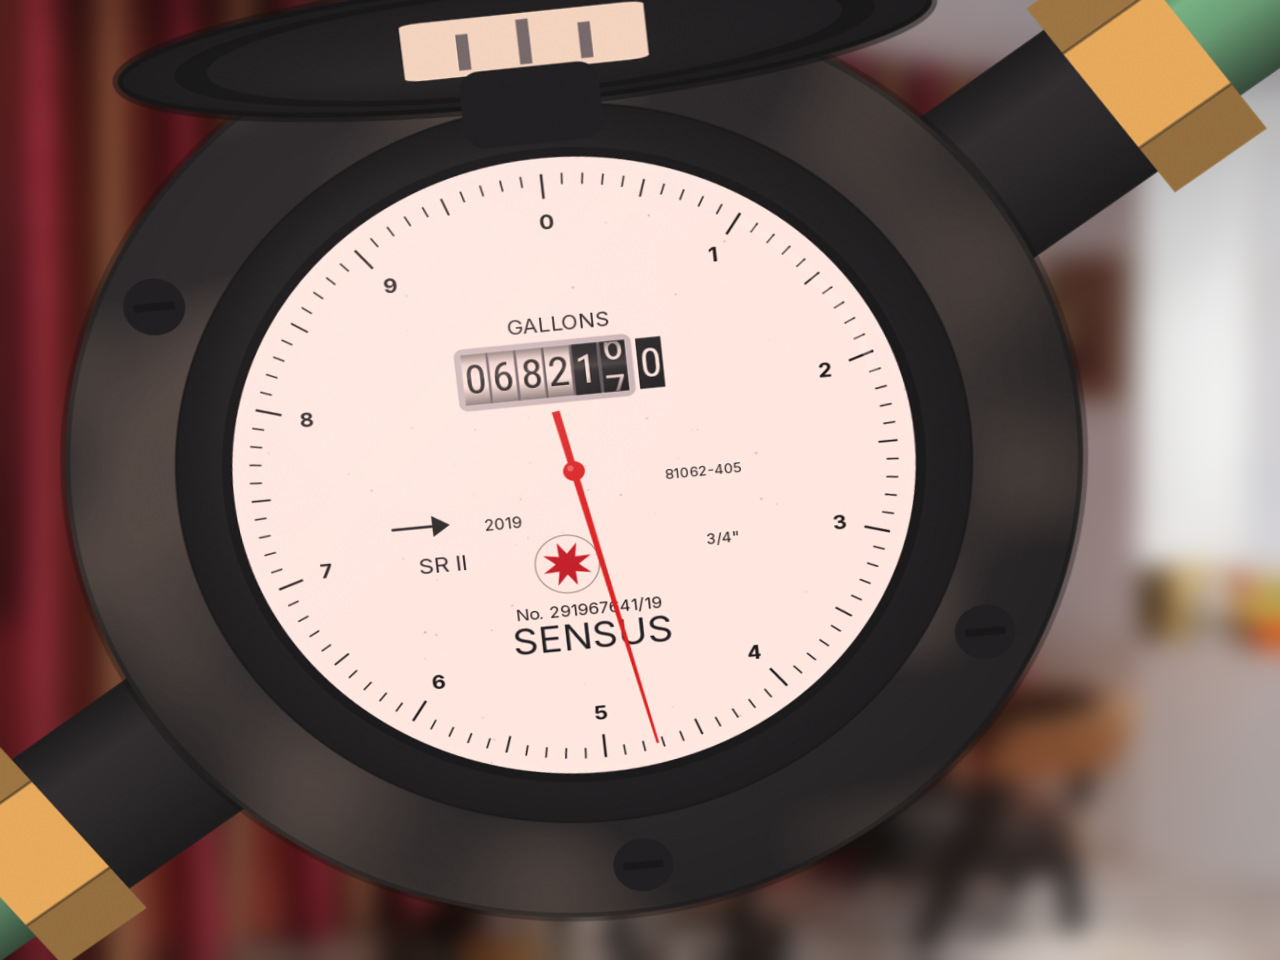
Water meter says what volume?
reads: 682164.7 gal
